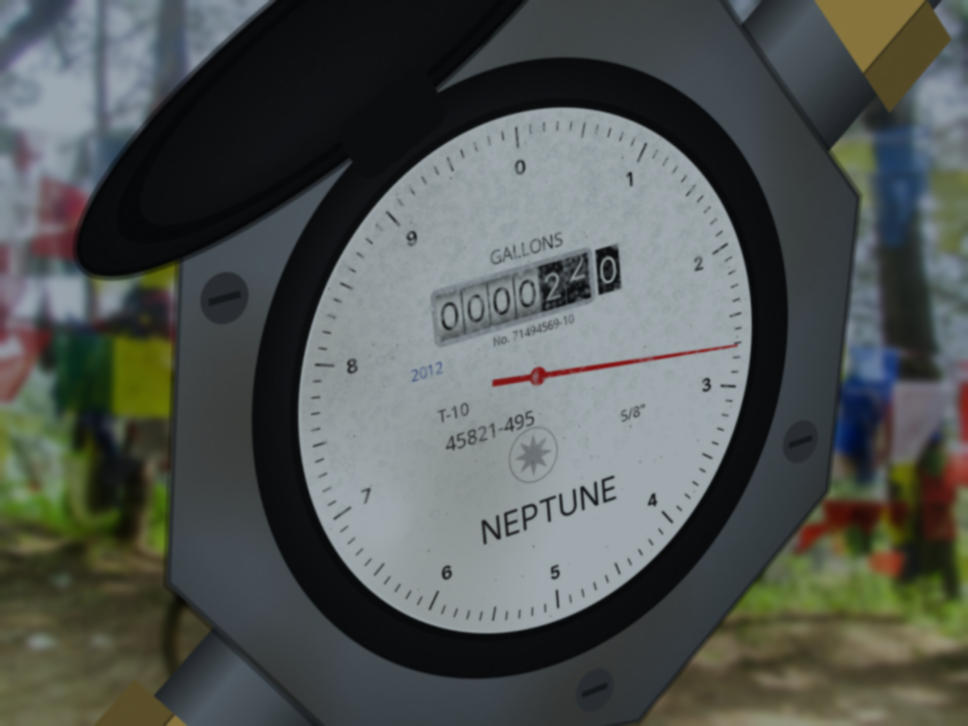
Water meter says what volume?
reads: 222.7 gal
